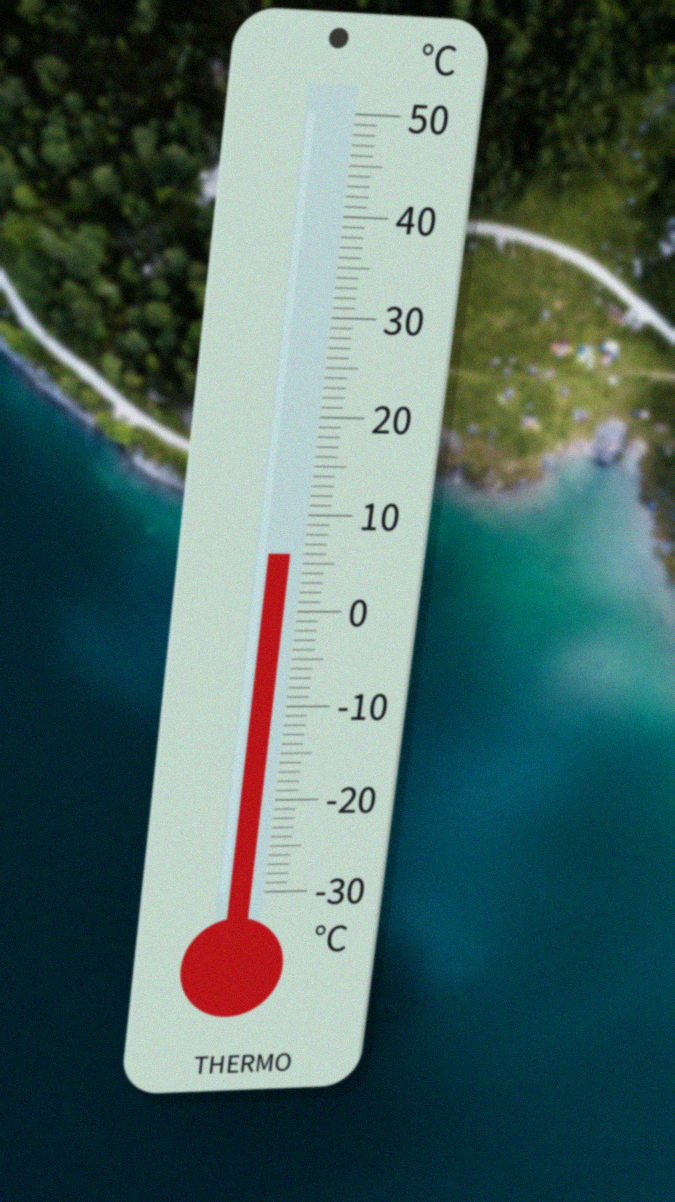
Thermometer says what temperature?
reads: 6 °C
